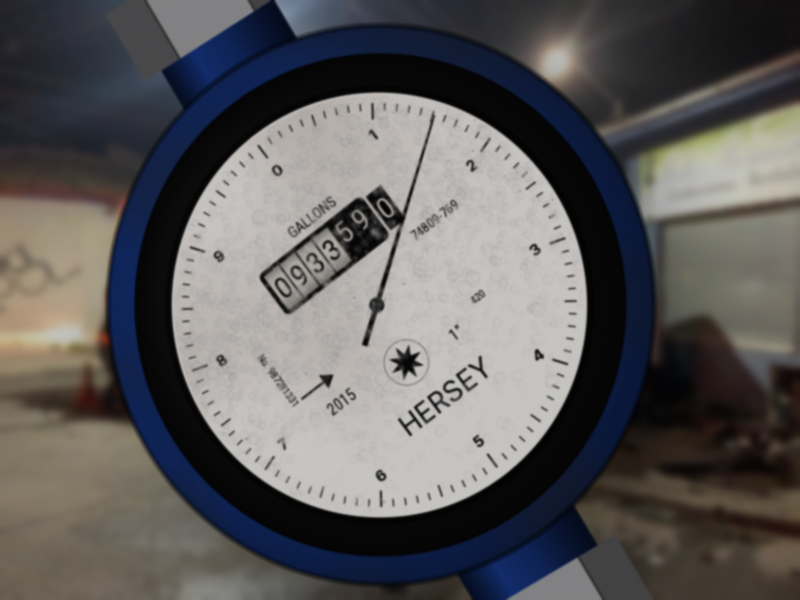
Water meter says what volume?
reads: 933591.5 gal
